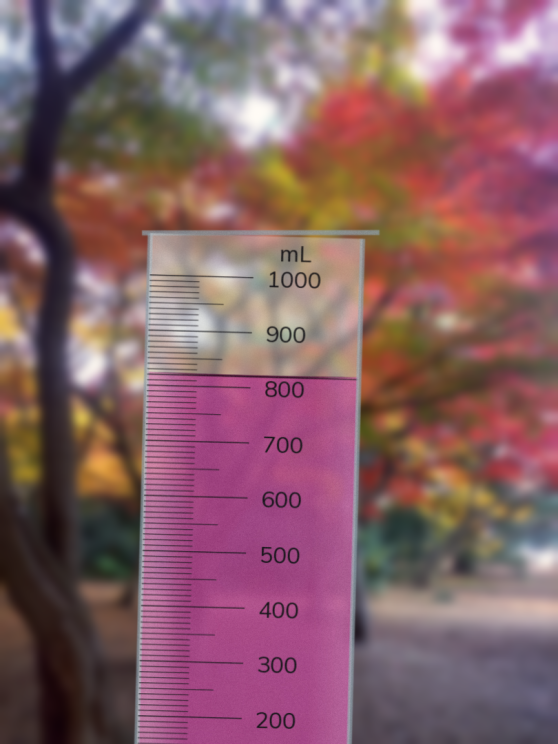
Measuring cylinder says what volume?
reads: 820 mL
